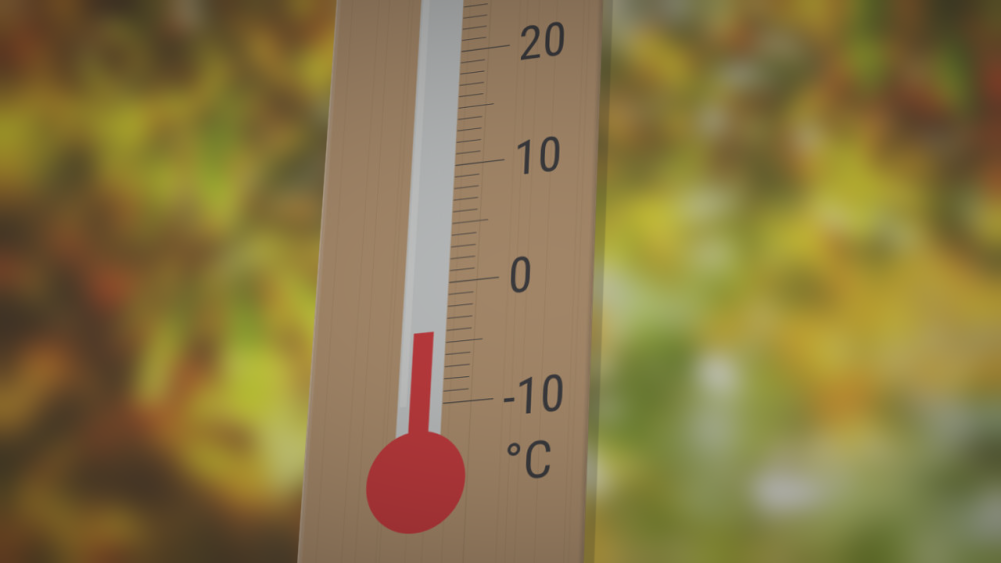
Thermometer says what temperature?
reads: -4 °C
